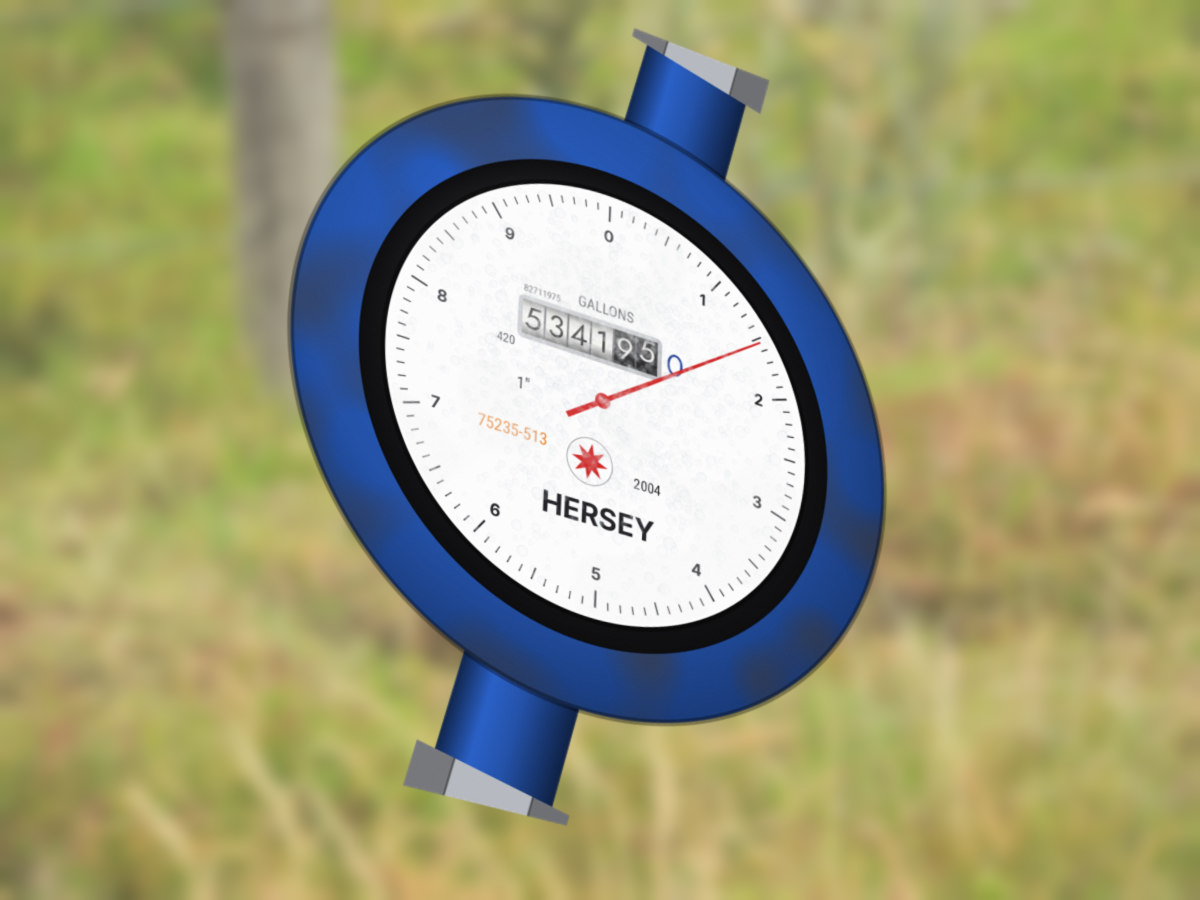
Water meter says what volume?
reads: 5341951.5 gal
